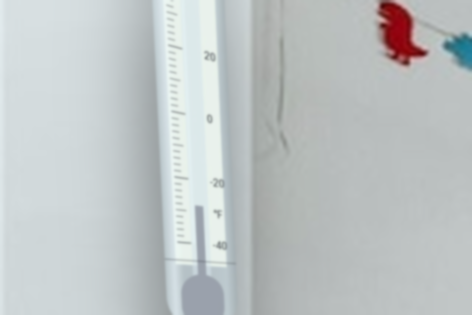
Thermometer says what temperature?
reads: -28 °F
